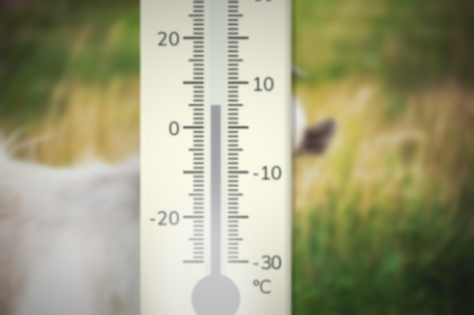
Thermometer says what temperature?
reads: 5 °C
